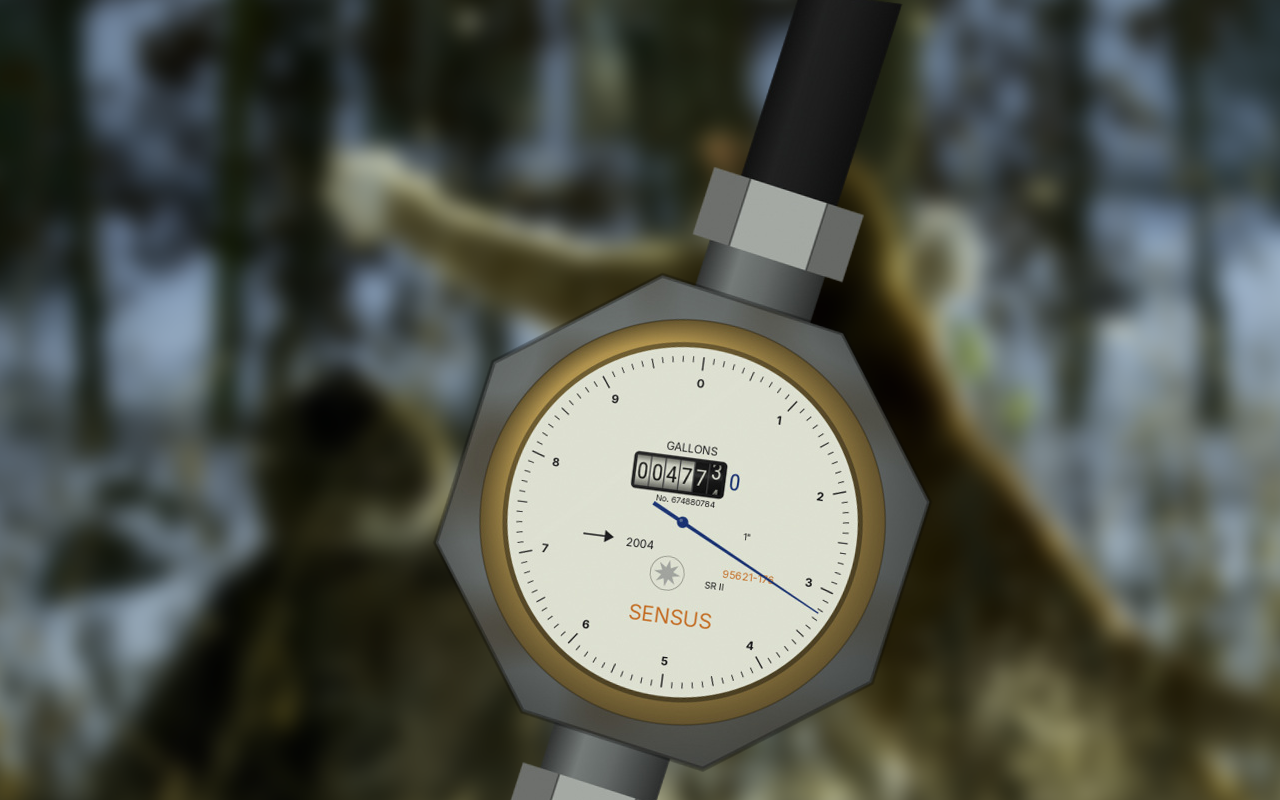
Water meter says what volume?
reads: 47733.2 gal
